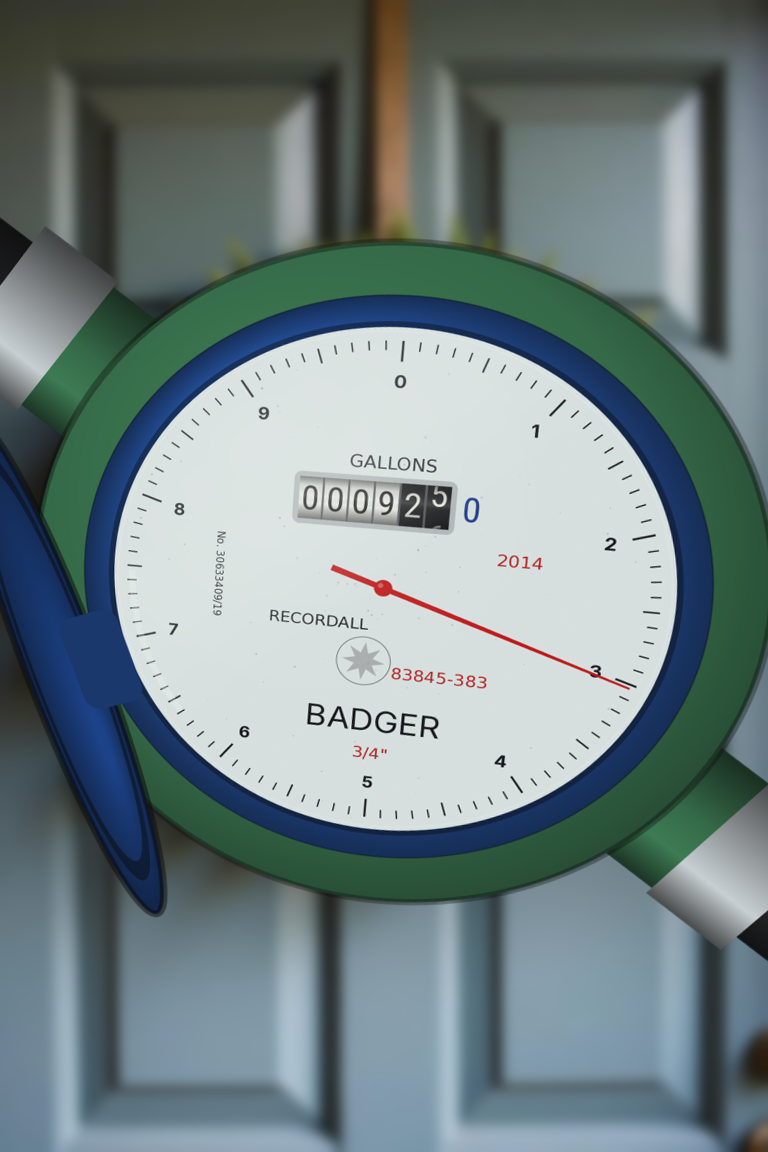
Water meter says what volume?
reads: 9253.0 gal
